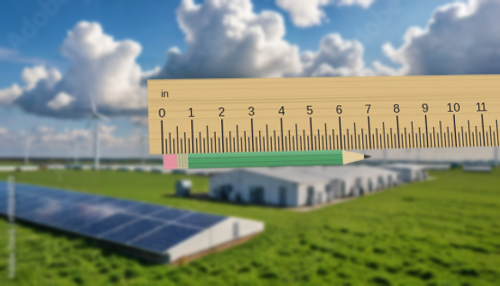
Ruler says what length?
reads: 7 in
